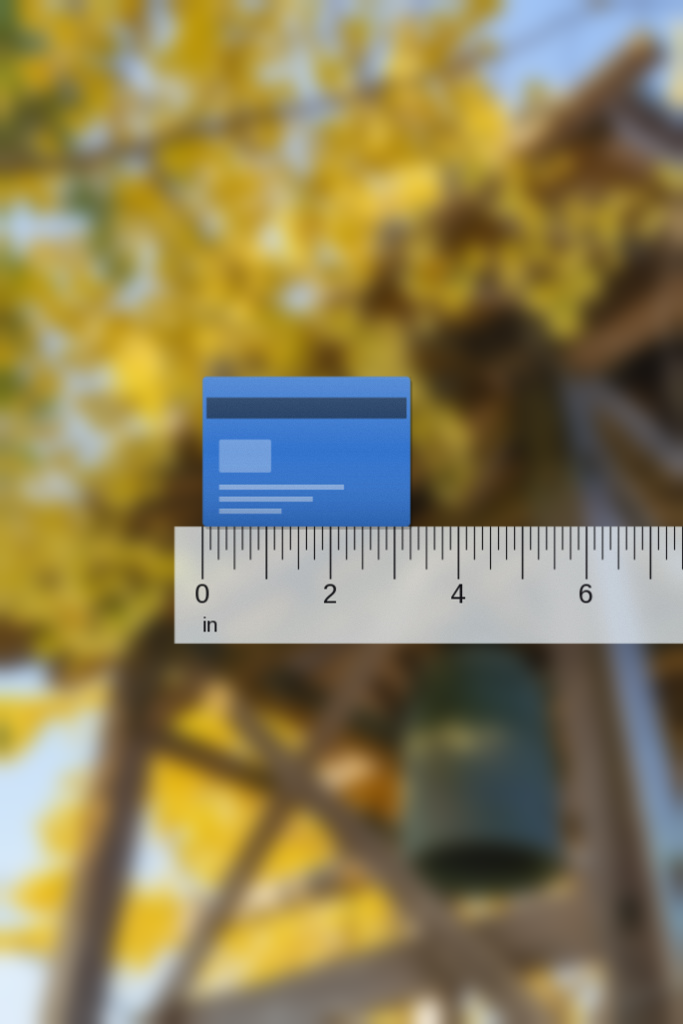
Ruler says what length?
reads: 3.25 in
